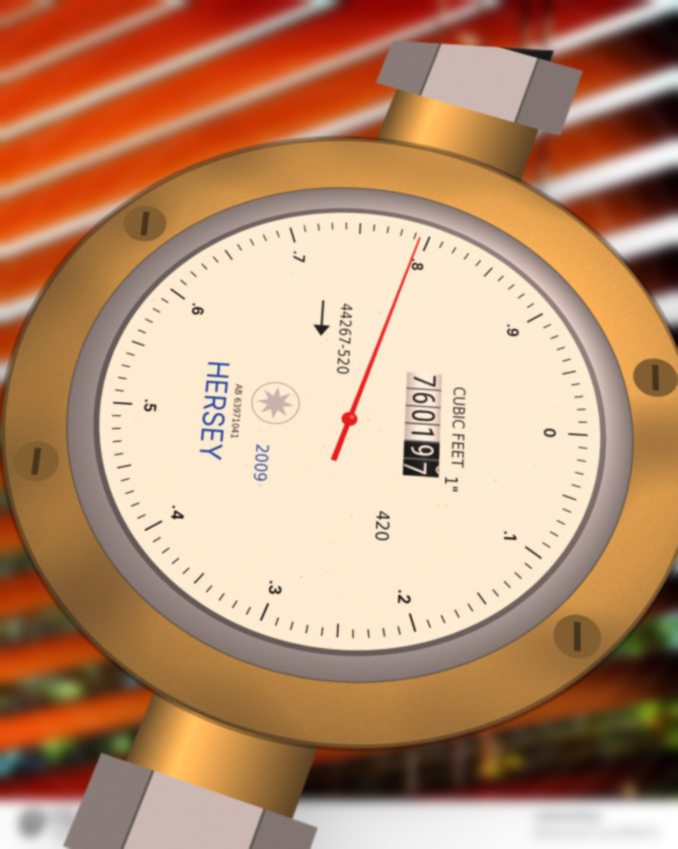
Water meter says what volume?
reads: 760196.79 ft³
